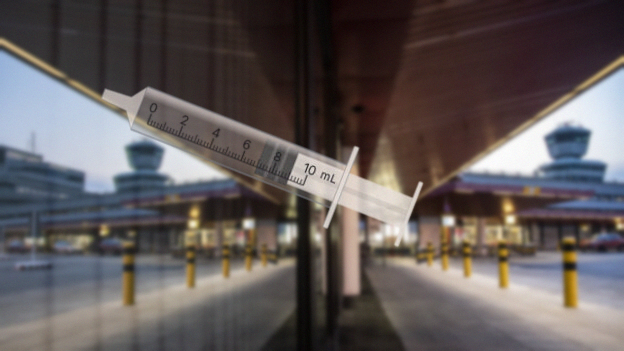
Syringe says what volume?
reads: 7 mL
